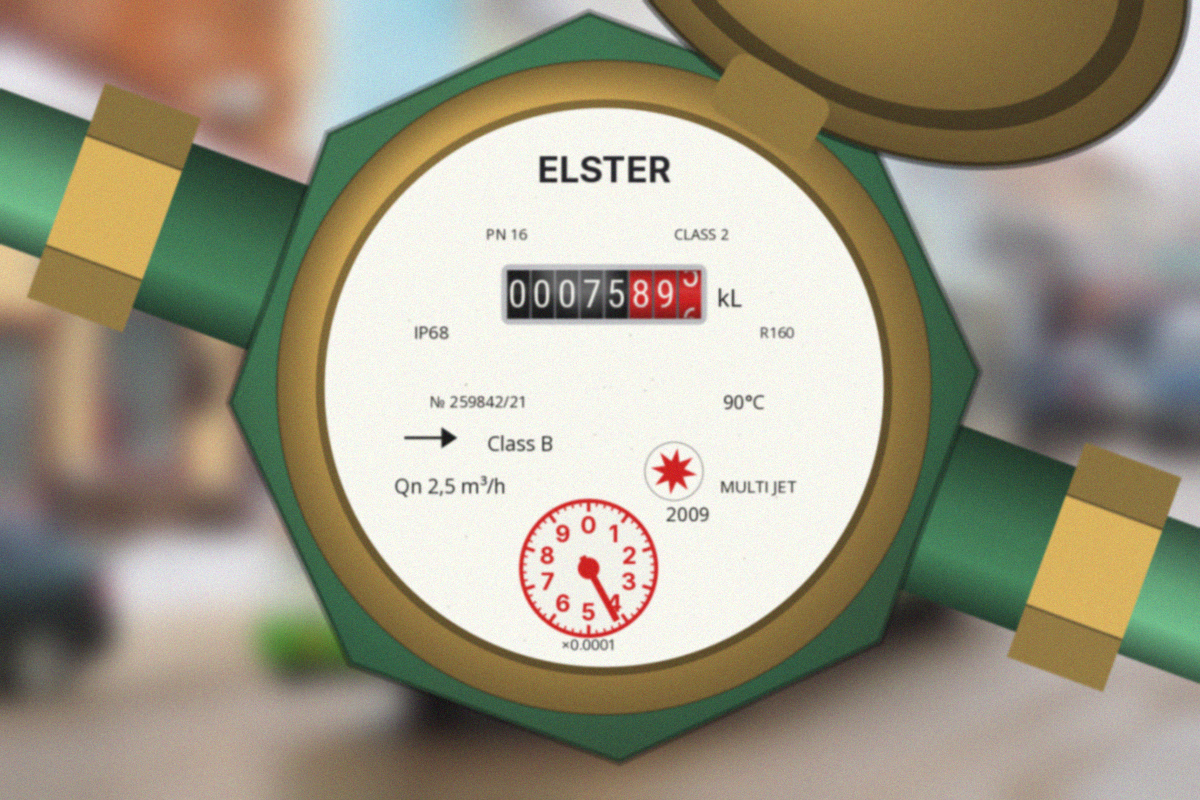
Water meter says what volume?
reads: 75.8954 kL
